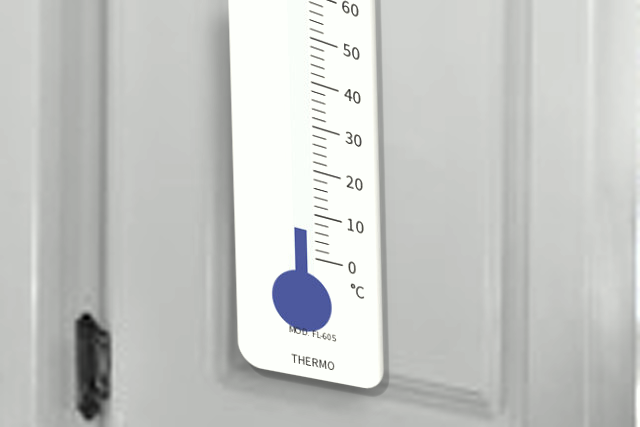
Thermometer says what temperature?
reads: 6 °C
